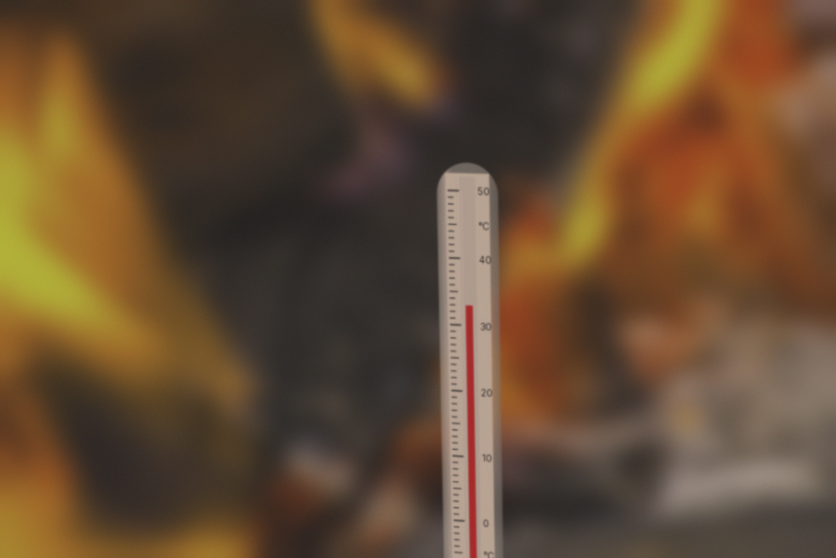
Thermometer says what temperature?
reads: 33 °C
